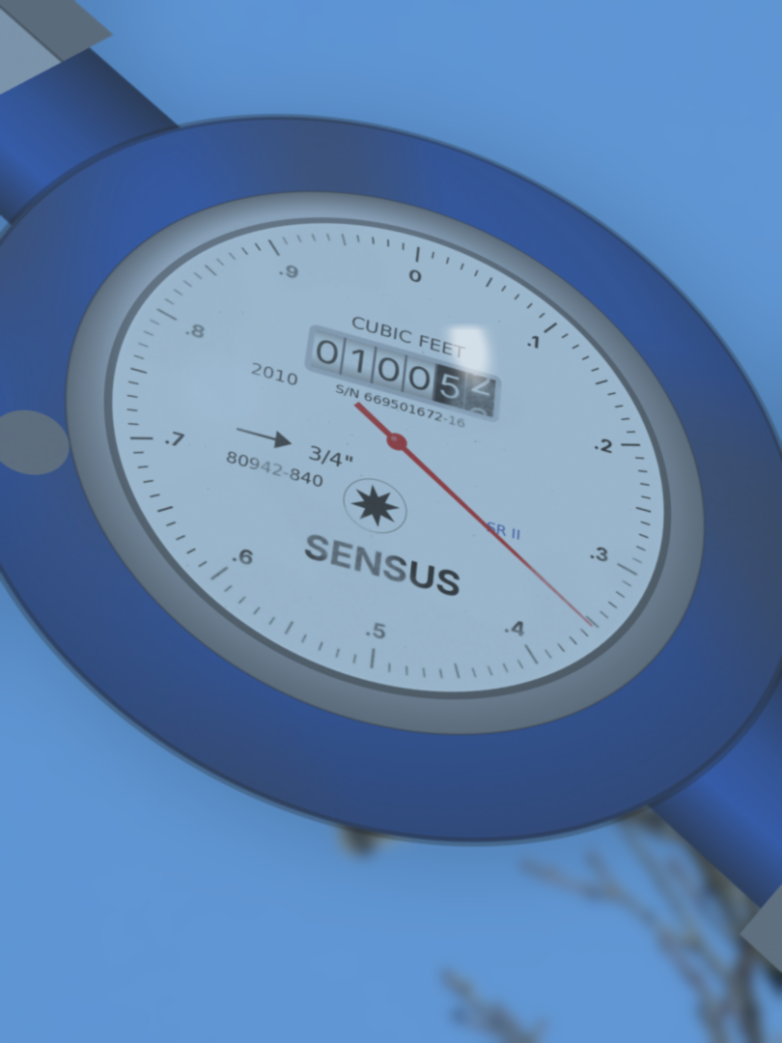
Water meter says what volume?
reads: 10052.35 ft³
